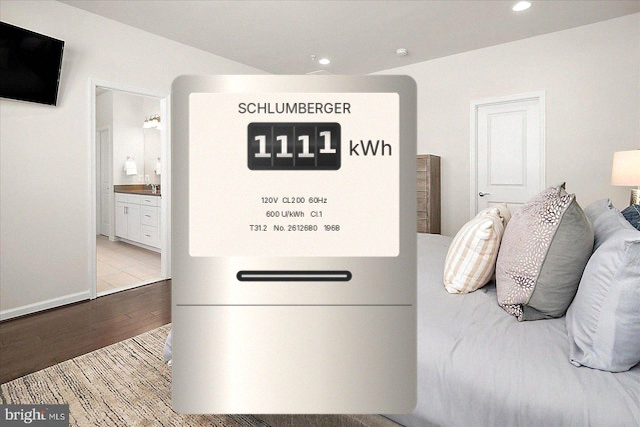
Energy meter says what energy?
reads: 1111 kWh
